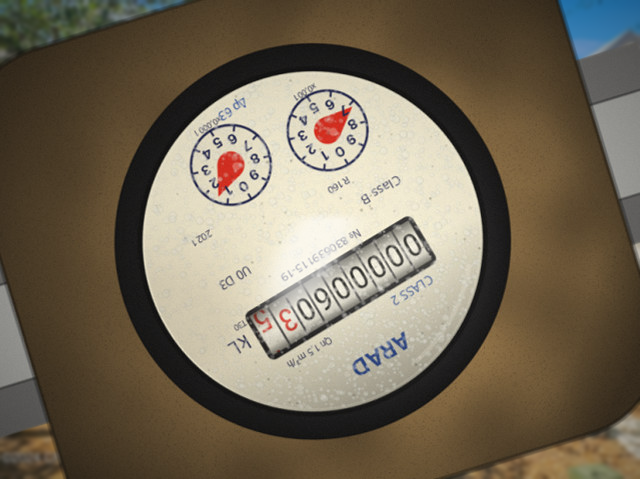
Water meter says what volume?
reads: 60.3471 kL
